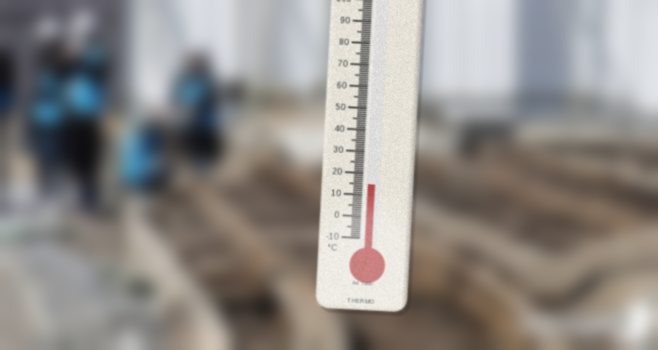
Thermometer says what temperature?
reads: 15 °C
